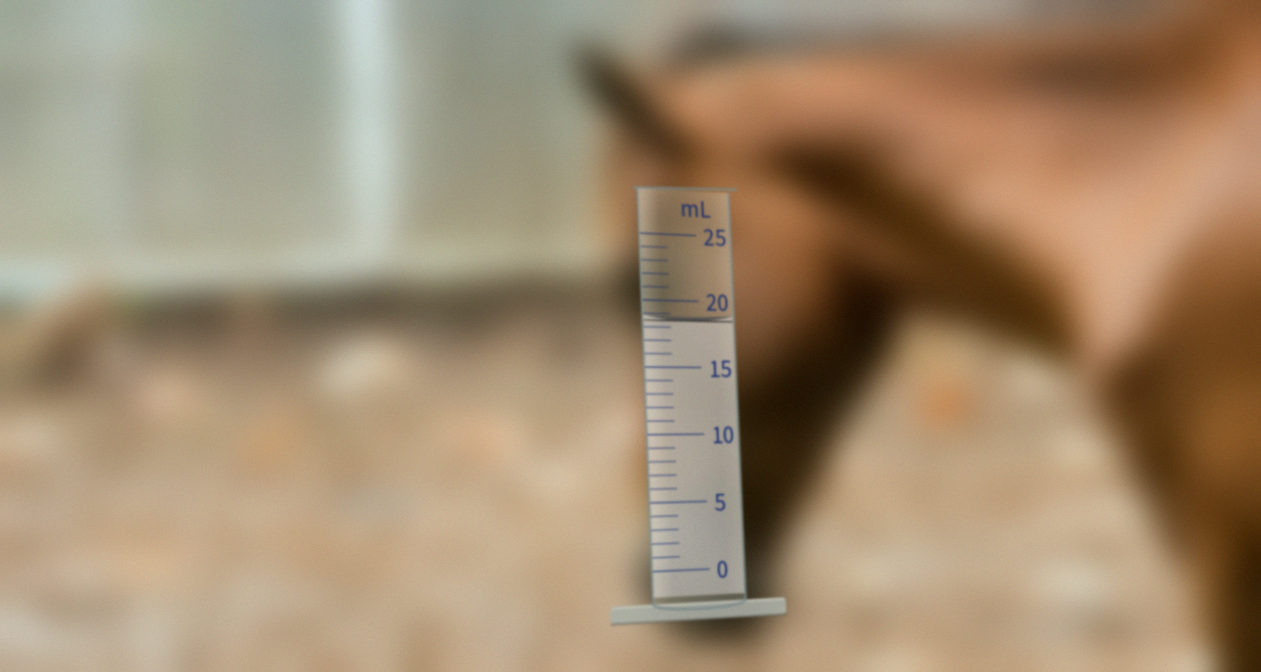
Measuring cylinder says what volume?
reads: 18.5 mL
